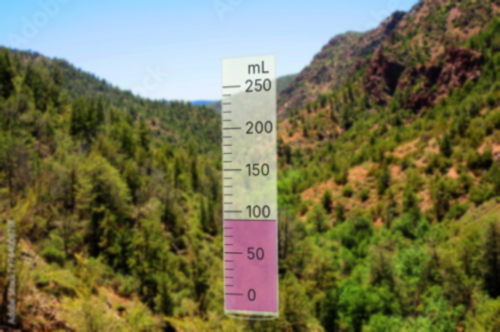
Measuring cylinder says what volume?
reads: 90 mL
